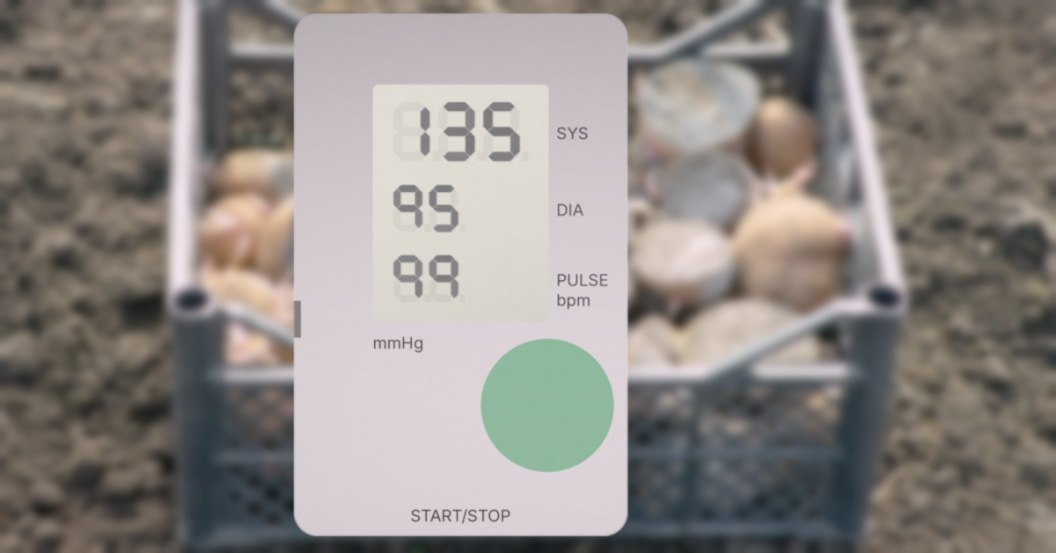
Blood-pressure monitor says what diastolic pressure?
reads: 95 mmHg
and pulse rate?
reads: 99 bpm
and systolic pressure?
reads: 135 mmHg
